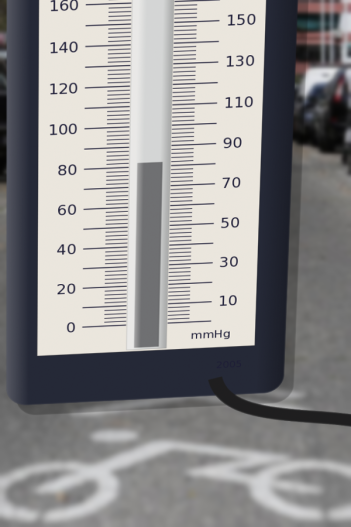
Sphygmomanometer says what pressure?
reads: 82 mmHg
